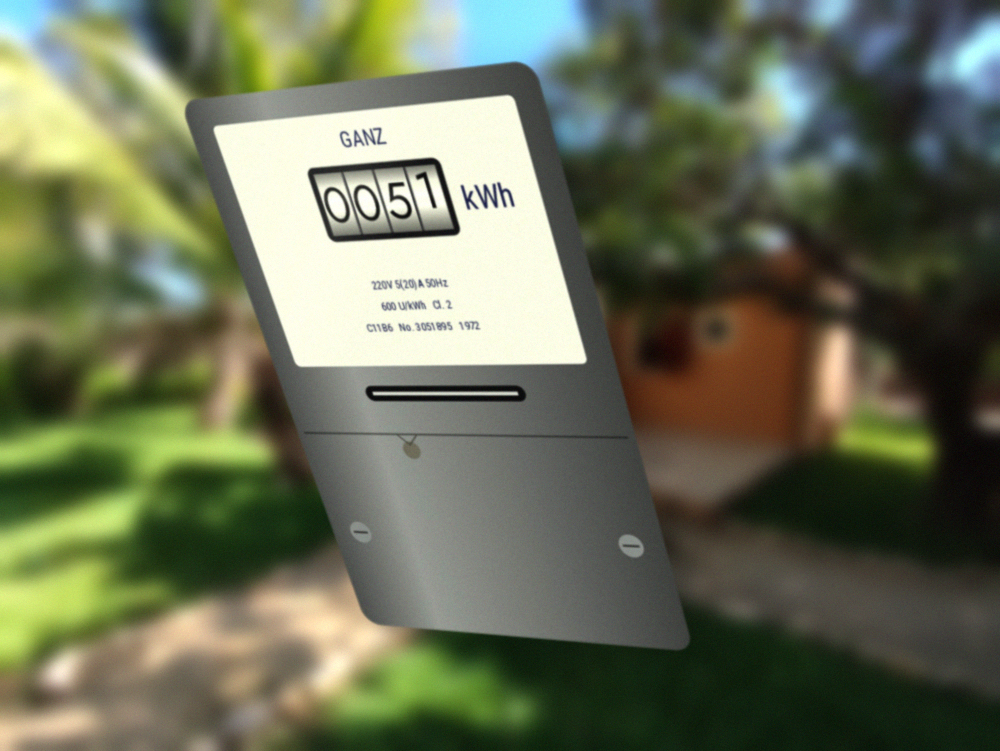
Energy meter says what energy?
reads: 51 kWh
